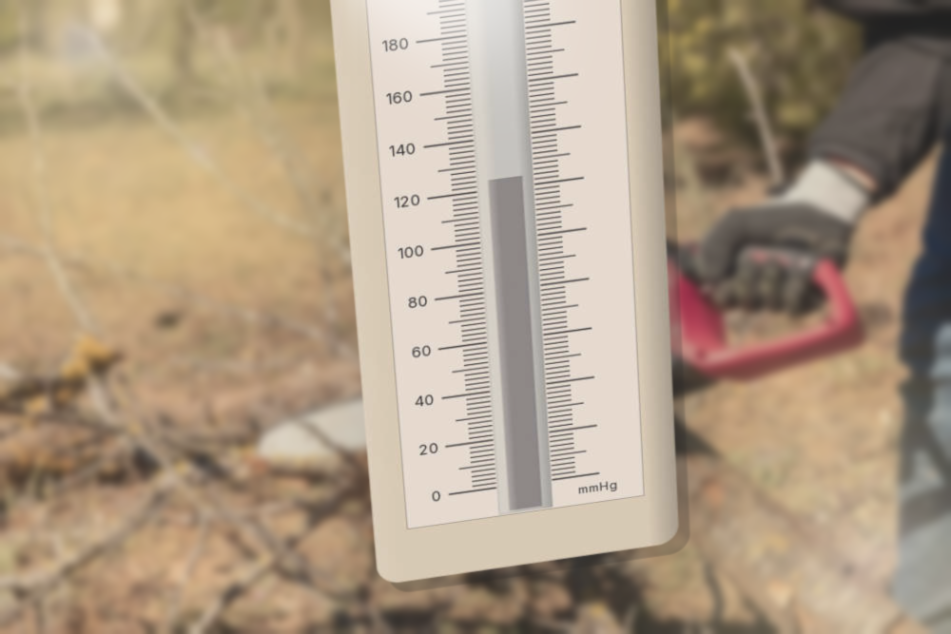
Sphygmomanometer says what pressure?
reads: 124 mmHg
